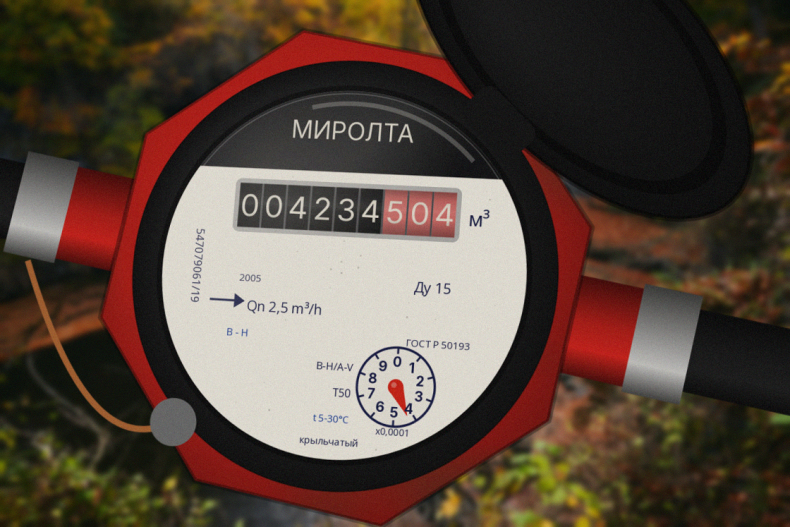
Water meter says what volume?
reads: 4234.5044 m³
